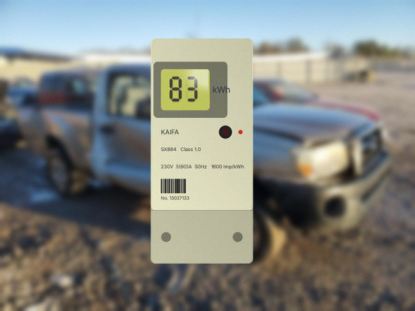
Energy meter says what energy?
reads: 83 kWh
